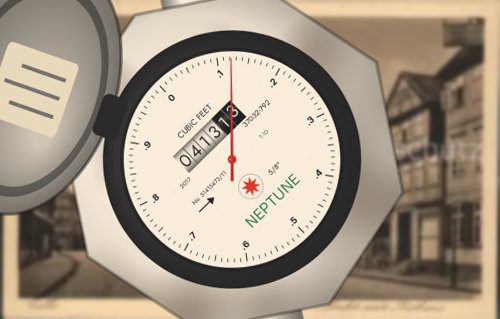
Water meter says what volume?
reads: 41313.12 ft³
